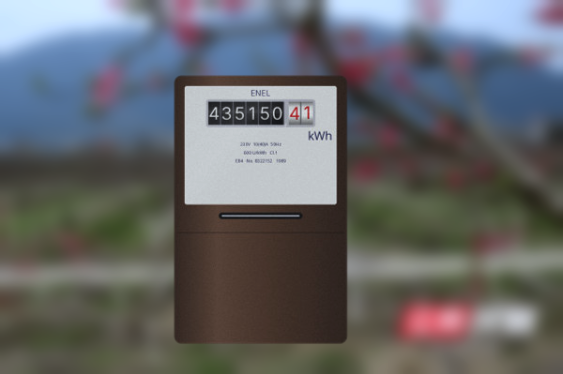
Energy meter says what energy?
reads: 435150.41 kWh
